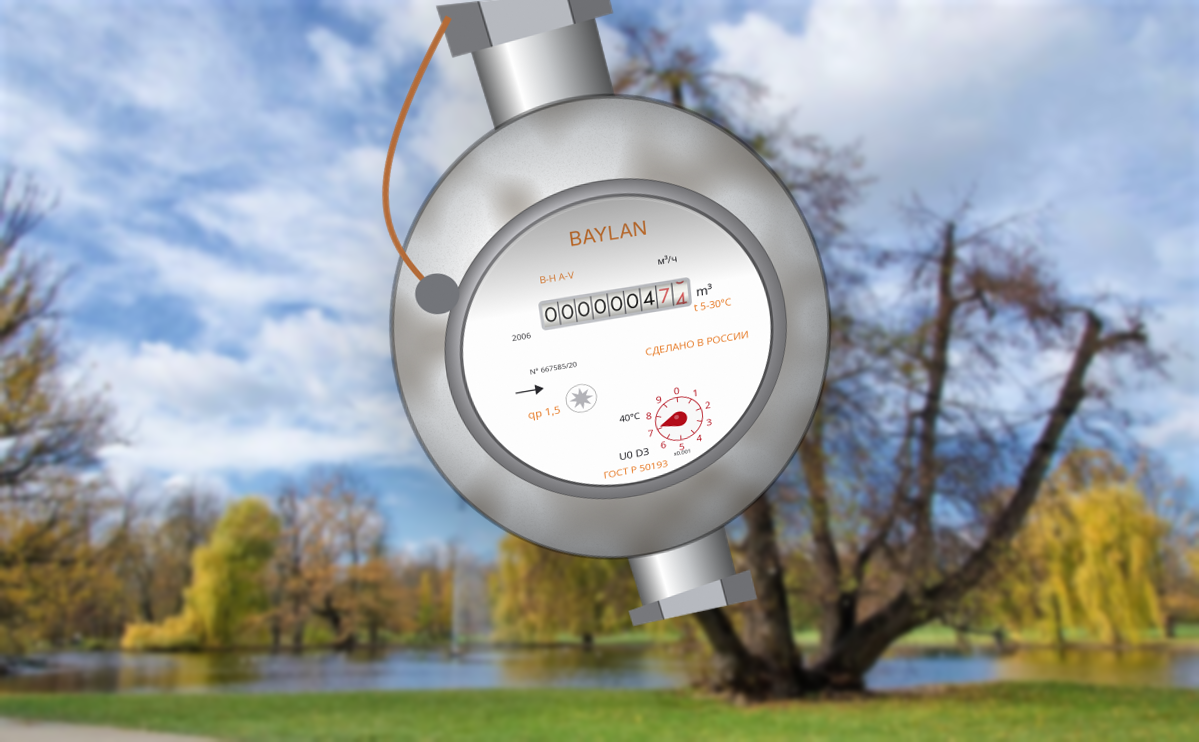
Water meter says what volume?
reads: 4.737 m³
